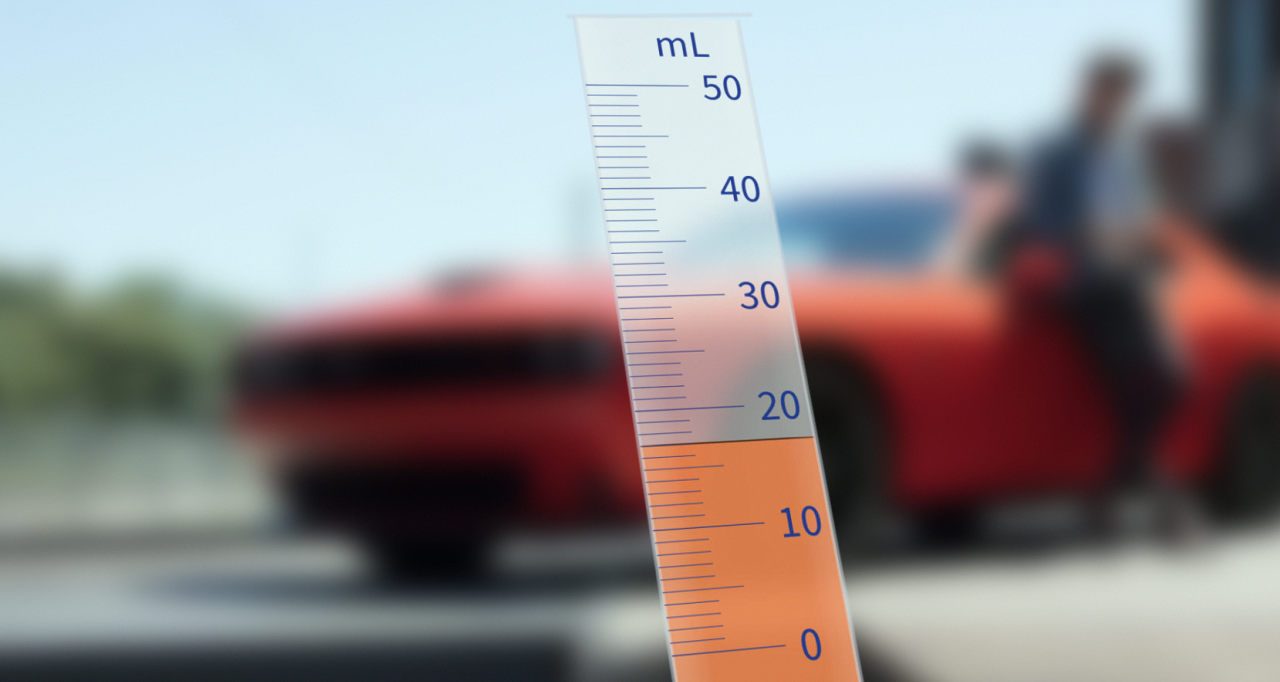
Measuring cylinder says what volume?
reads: 17 mL
